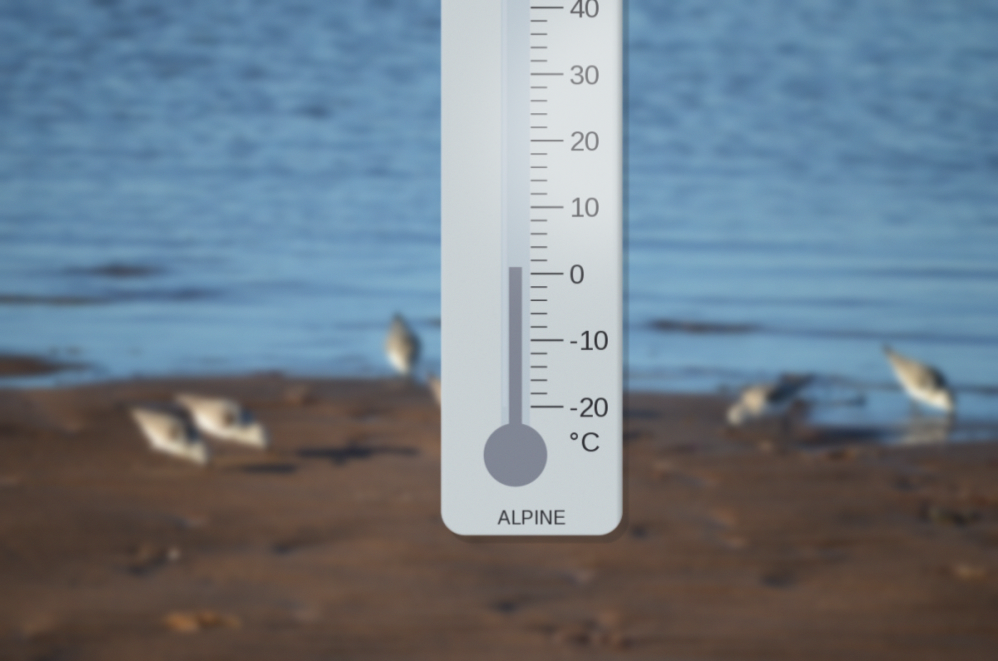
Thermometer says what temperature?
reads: 1 °C
